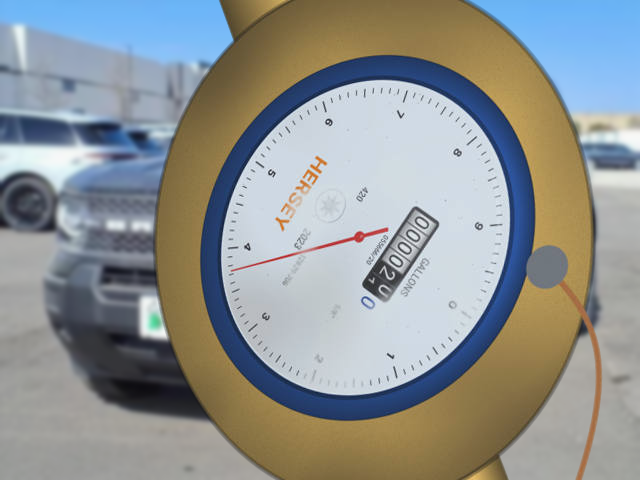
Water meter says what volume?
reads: 203.7 gal
